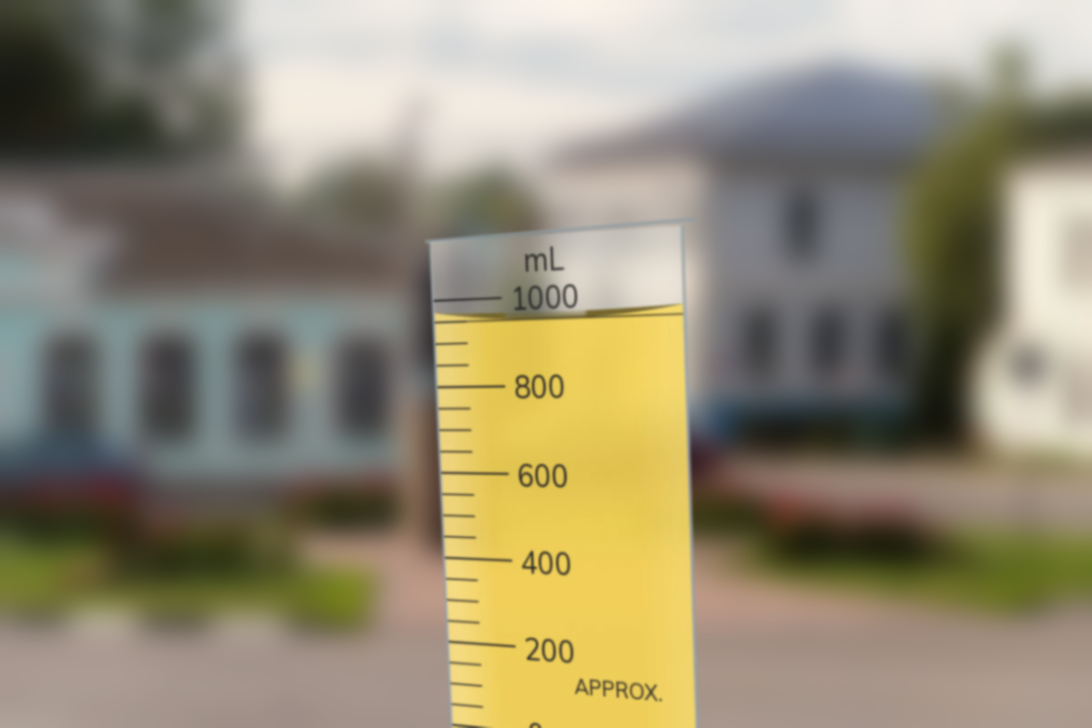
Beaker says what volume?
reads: 950 mL
